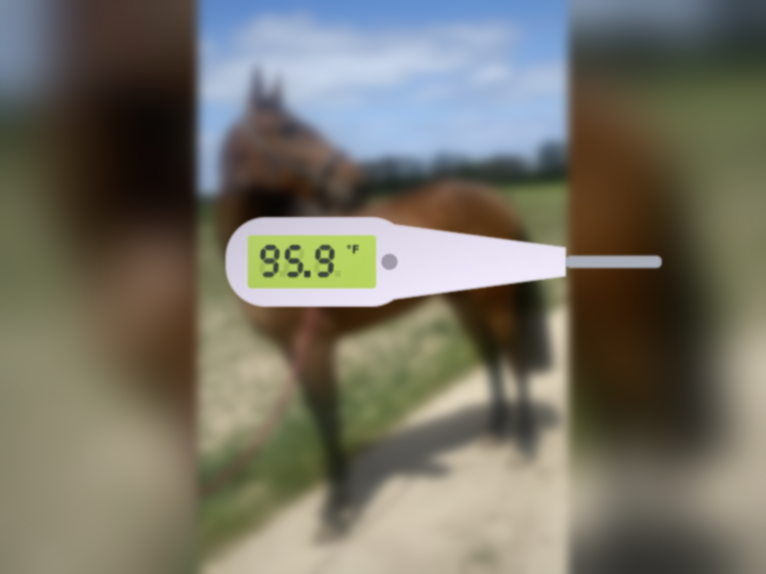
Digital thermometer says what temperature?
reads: 95.9 °F
